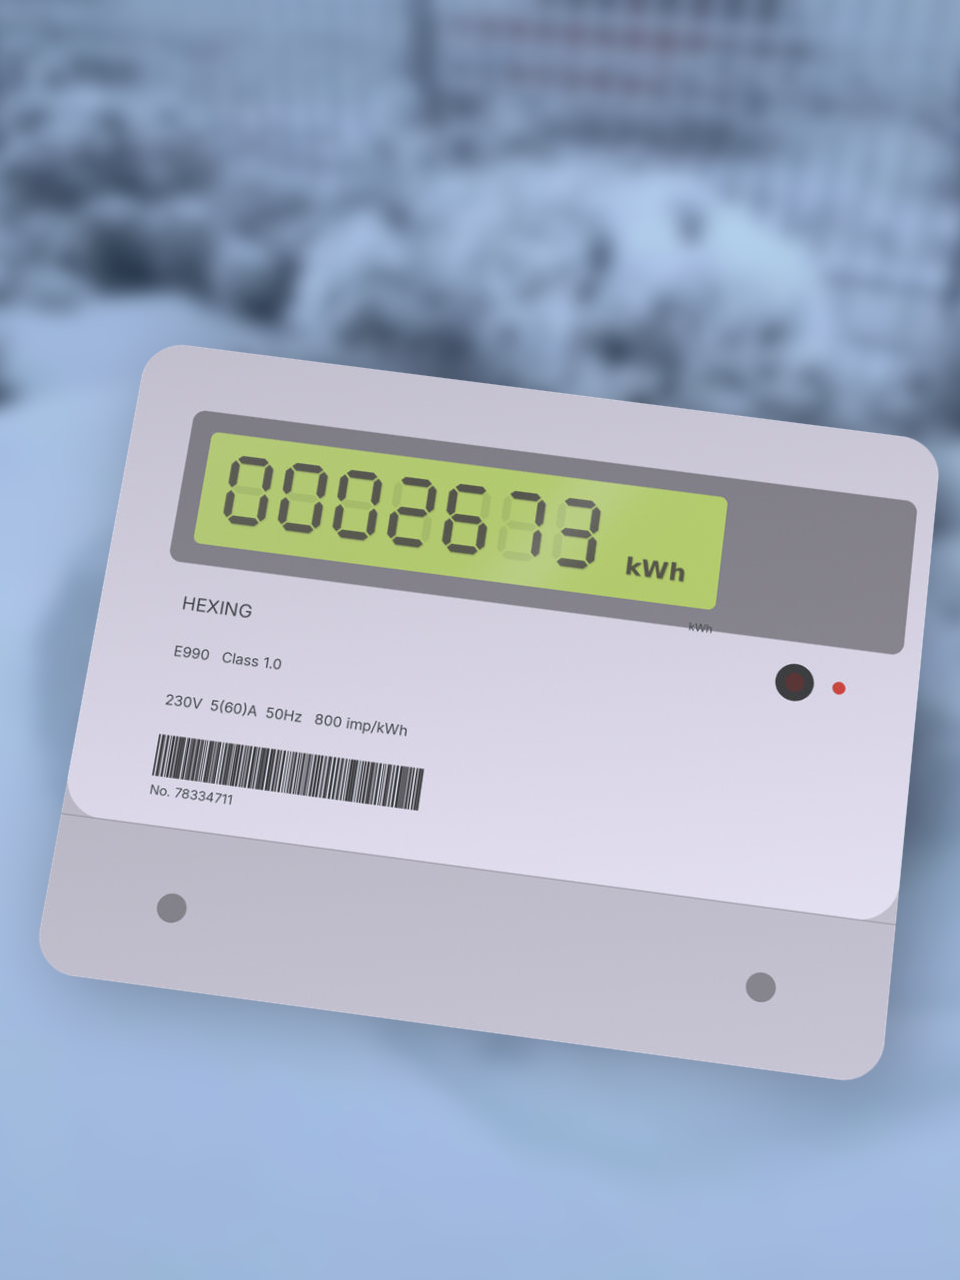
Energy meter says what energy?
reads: 2673 kWh
